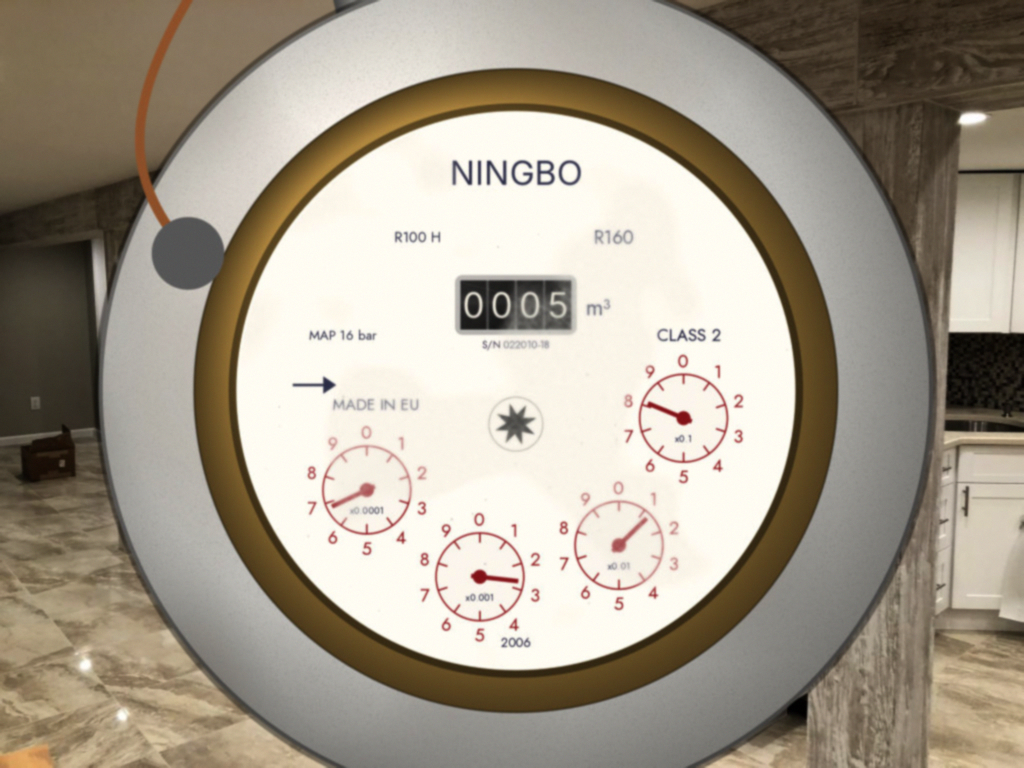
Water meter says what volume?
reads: 5.8126 m³
